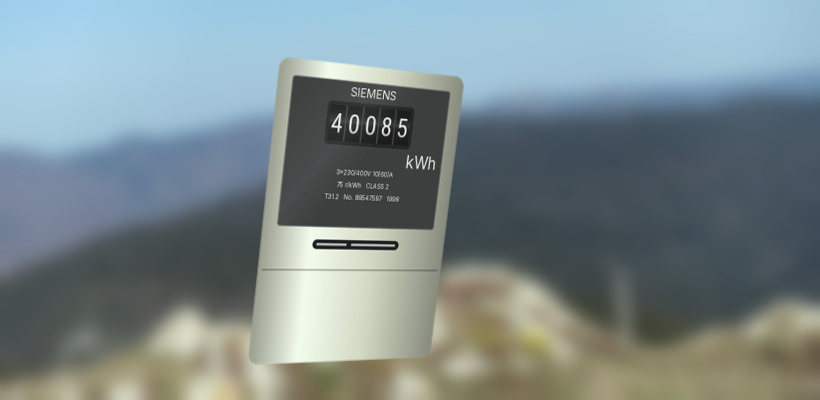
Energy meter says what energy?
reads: 40085 kWh
